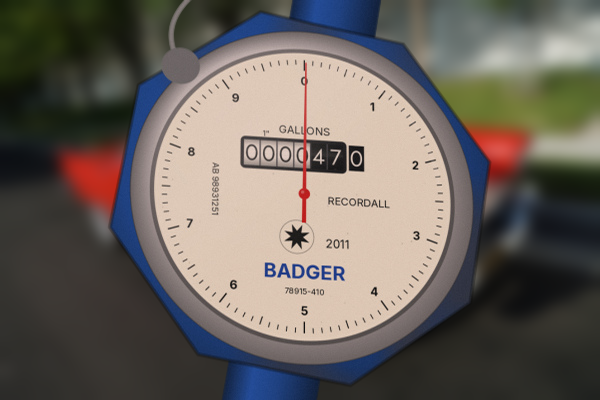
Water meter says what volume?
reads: 470.0 gal
